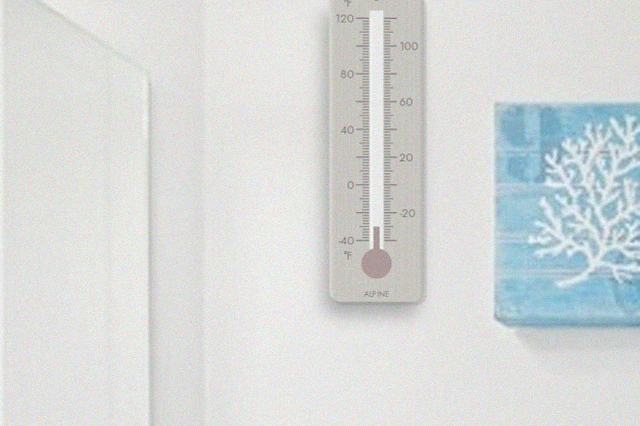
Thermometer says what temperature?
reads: -30 °F
